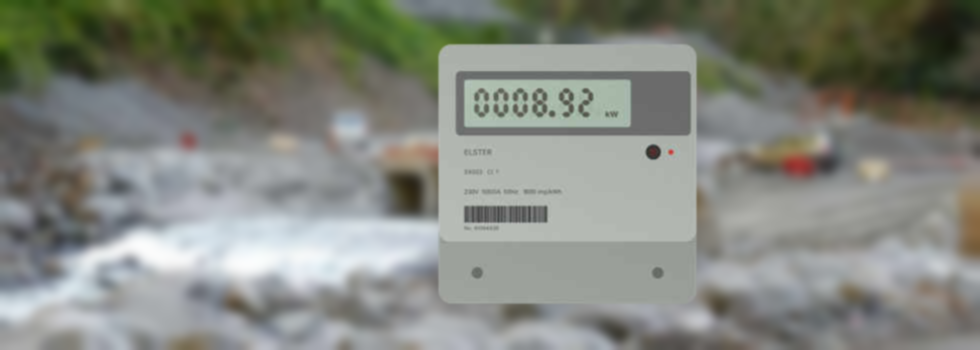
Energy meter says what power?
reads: 8.92 kW
